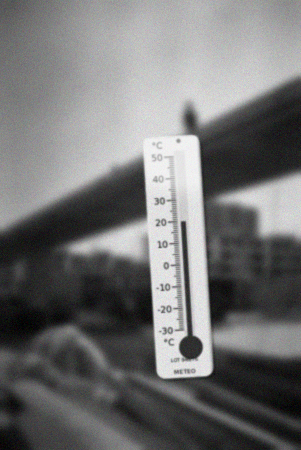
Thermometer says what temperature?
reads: 20 °C
